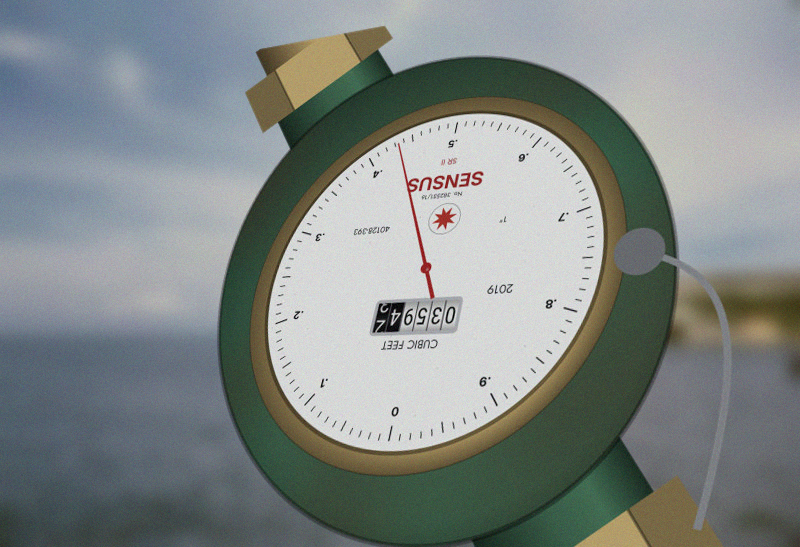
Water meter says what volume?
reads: 35942.43 ft³
